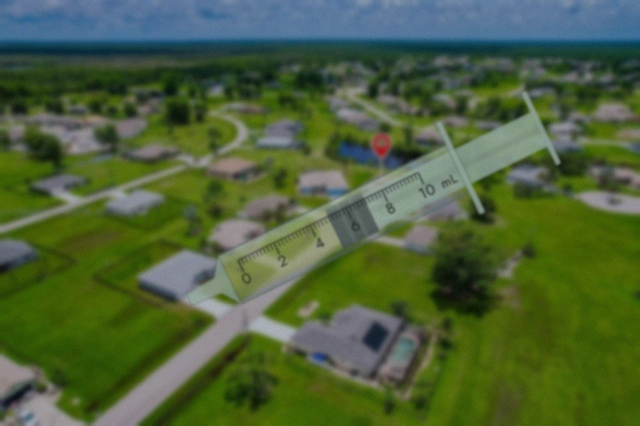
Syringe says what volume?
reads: 5 mL
